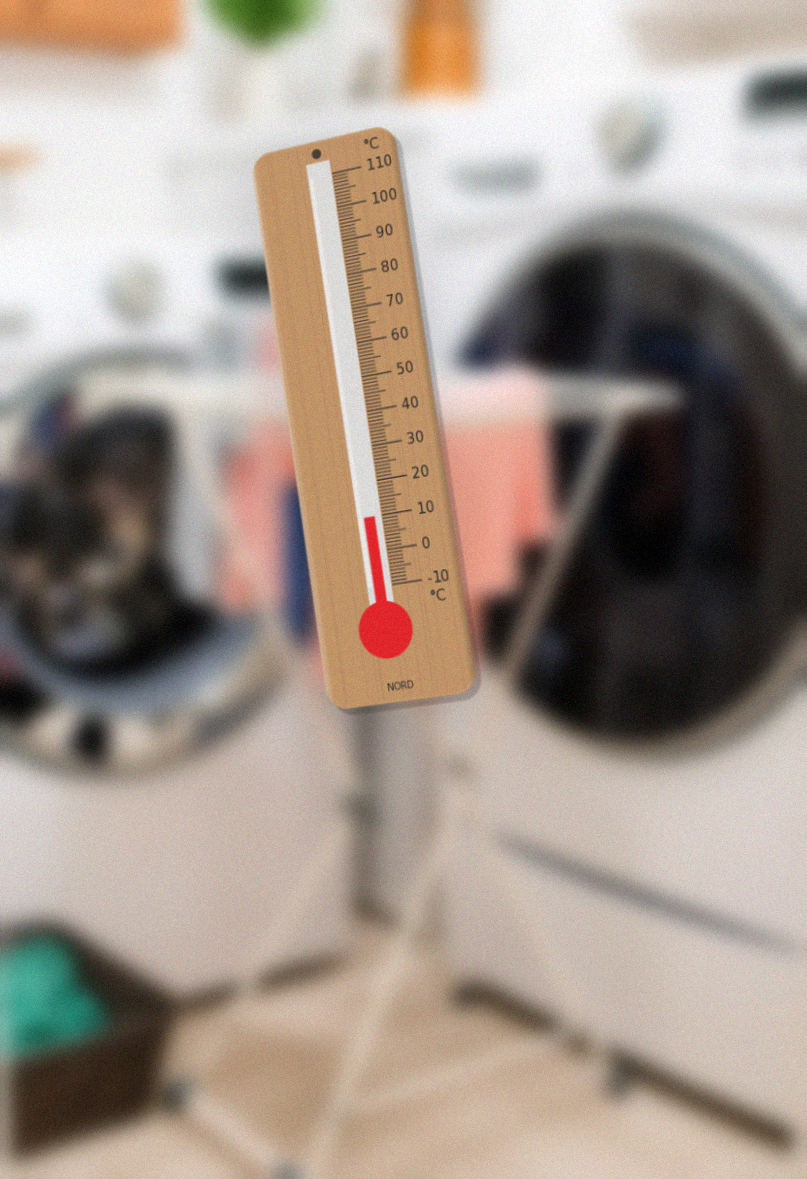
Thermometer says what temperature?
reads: 10 °C
